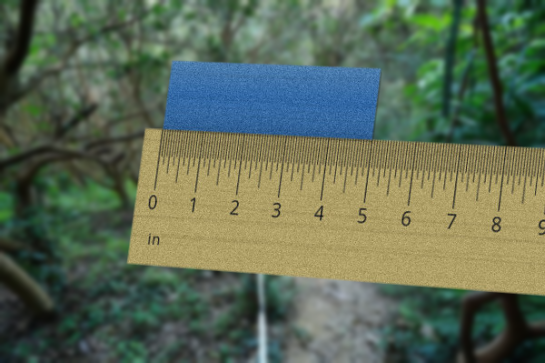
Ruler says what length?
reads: 5 in
